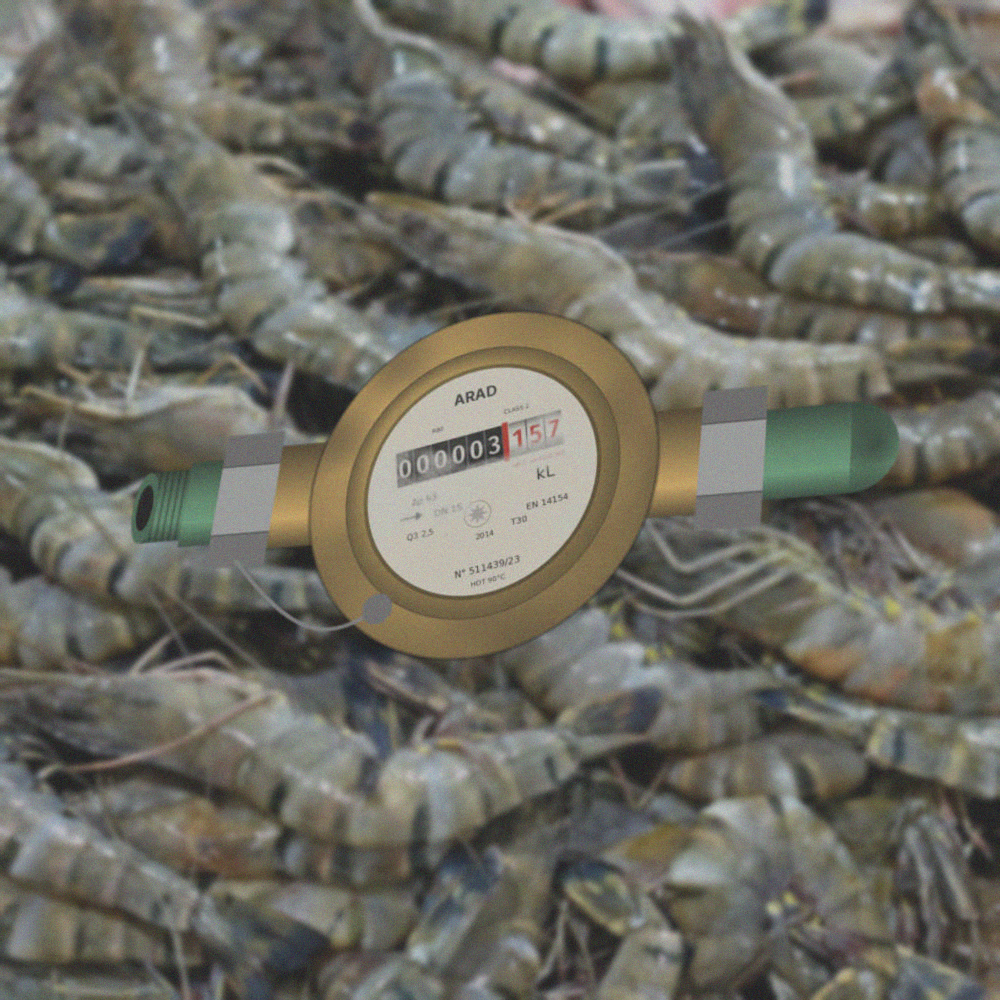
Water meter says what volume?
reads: 3.157 kL
